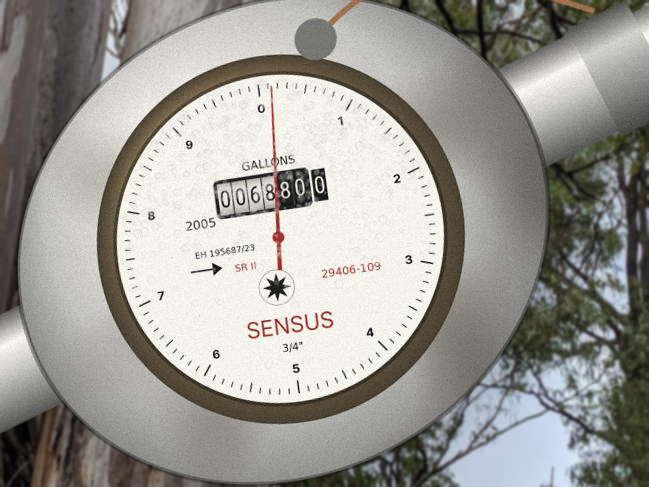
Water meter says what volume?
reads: 68800.1 gal
